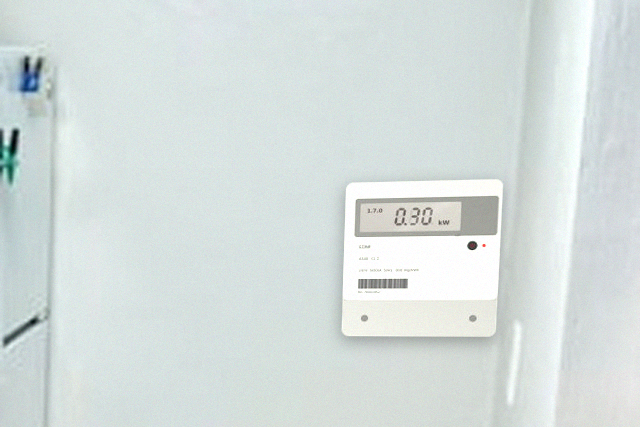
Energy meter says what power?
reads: 0.30 kW
